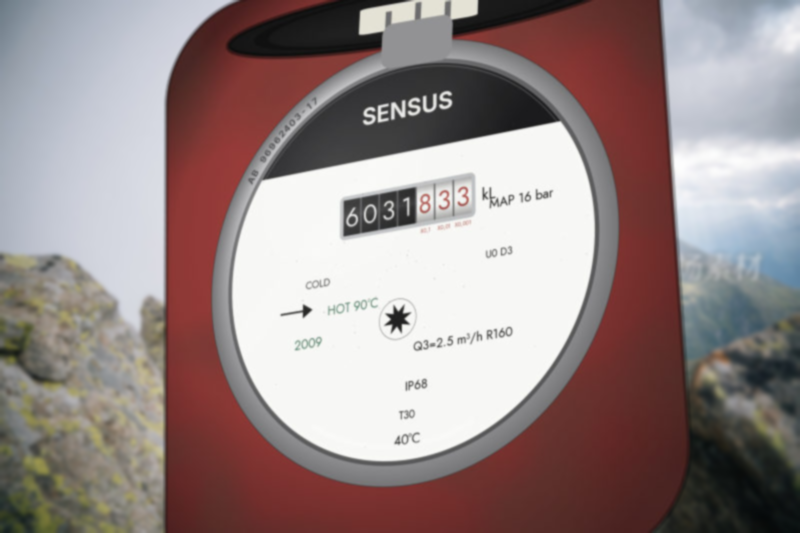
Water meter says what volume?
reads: 6031.833 kL
